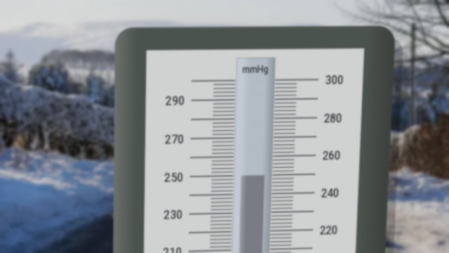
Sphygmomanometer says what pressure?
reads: 250 mmHg
